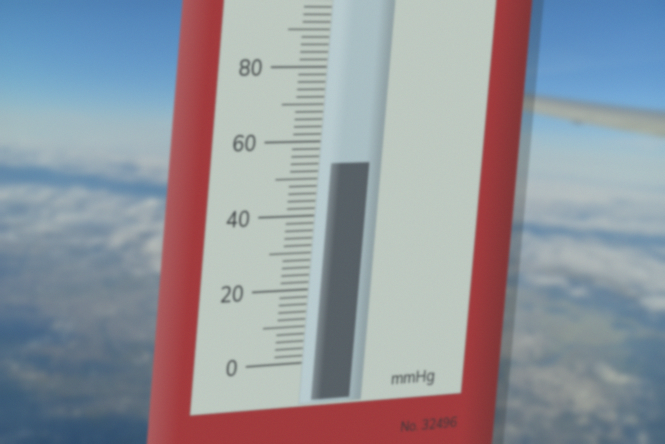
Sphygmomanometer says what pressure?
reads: 54 mmHg
